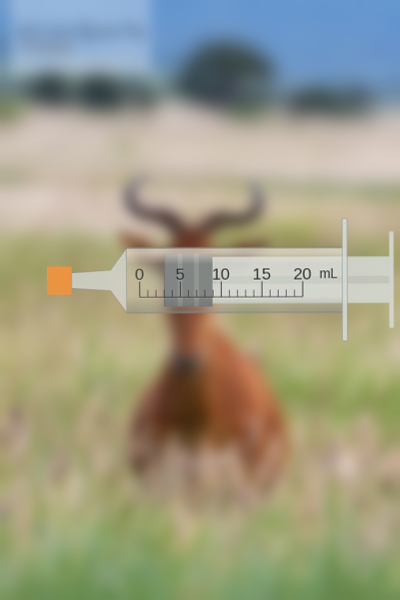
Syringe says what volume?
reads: 3 mL
